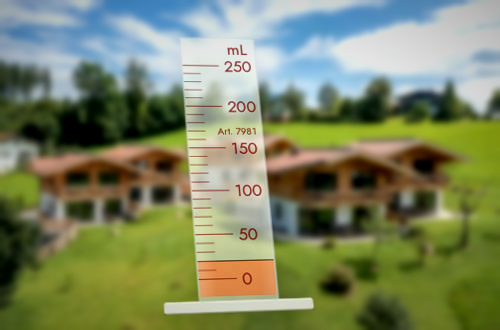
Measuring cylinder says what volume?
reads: 20 mL
